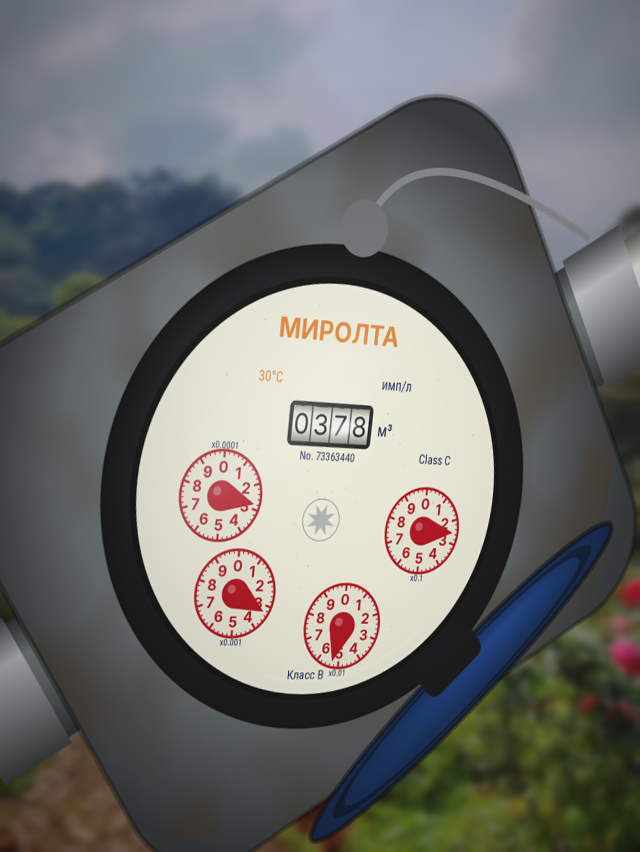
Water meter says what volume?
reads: 378.2532 m³
